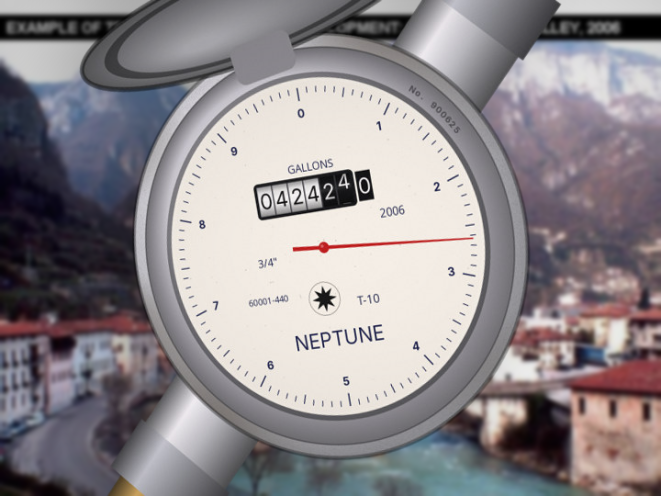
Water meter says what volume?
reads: 424242.6 gal
